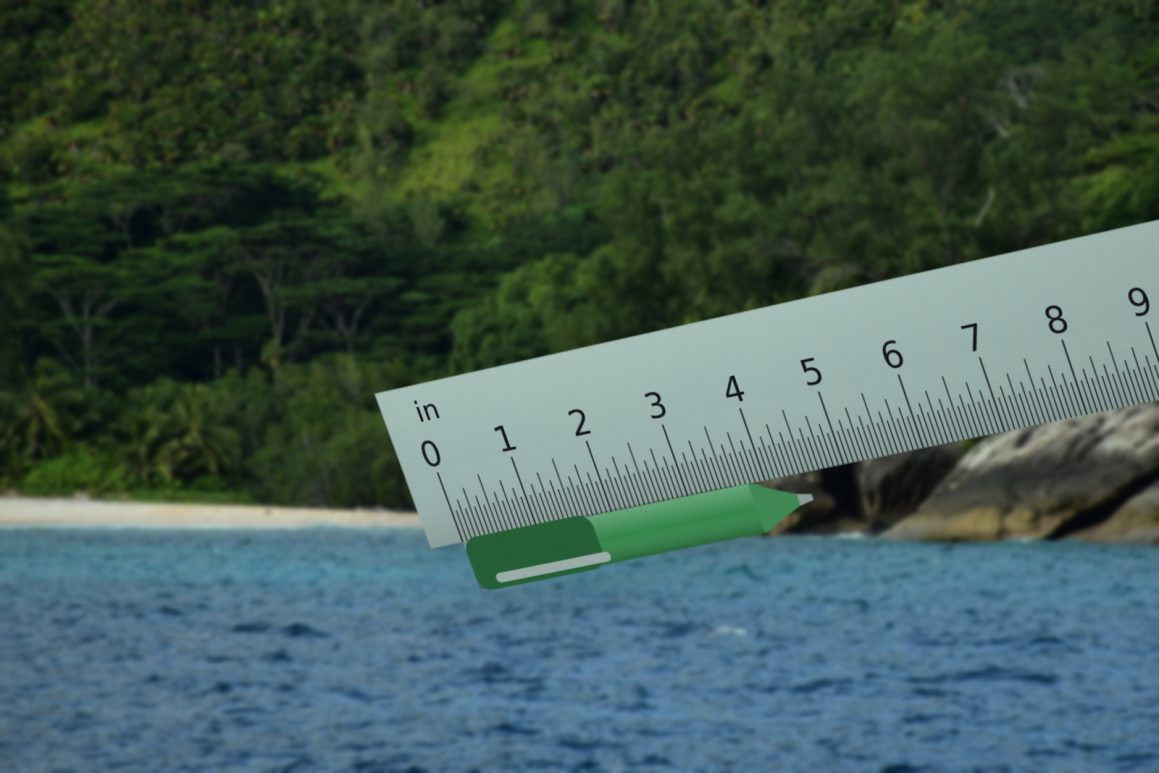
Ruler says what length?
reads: 4.5 in
